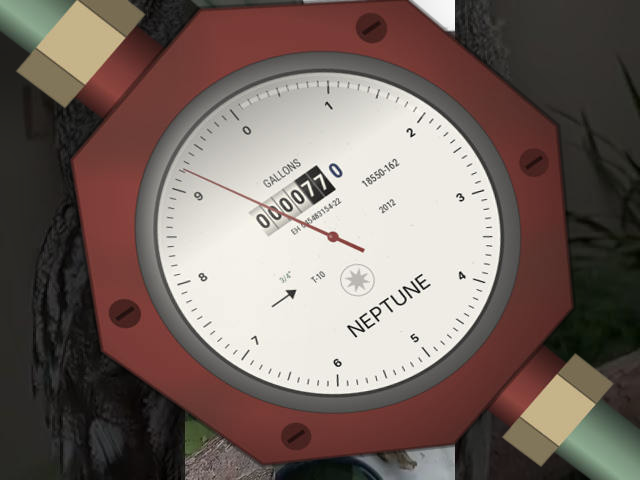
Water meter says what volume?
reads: 769.2 gal
